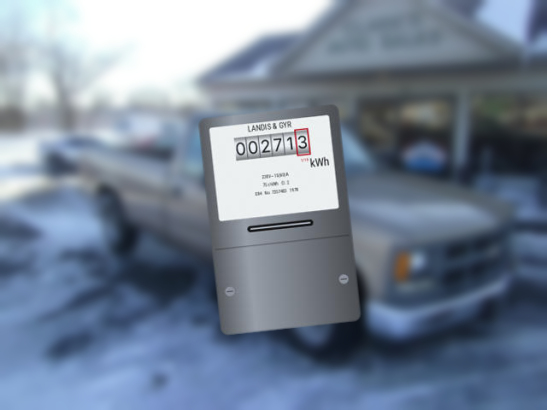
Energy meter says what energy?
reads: 271.3 kWh
